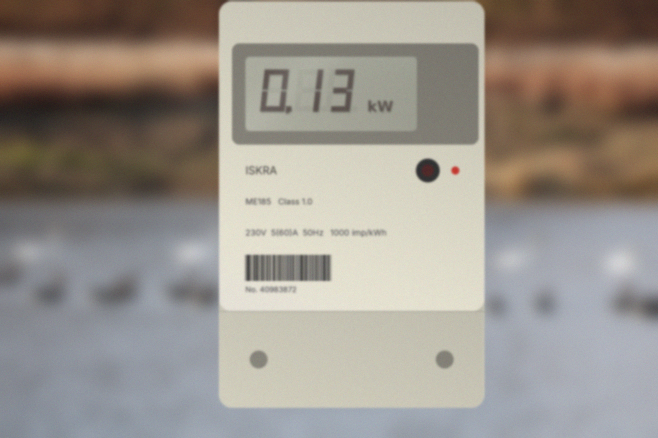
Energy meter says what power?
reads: 0.13 kW
